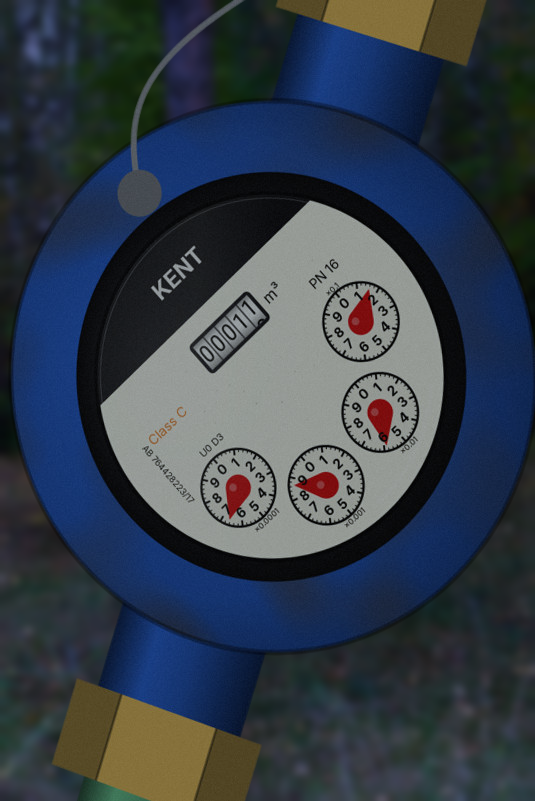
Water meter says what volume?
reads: 11.1586 m³
